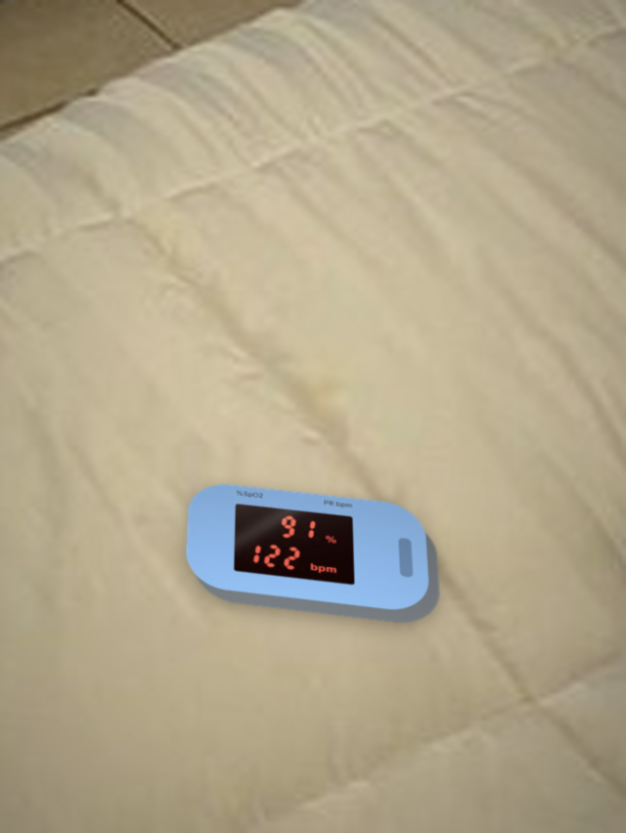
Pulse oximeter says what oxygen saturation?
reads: 91 %
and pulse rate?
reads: 122 bpm
